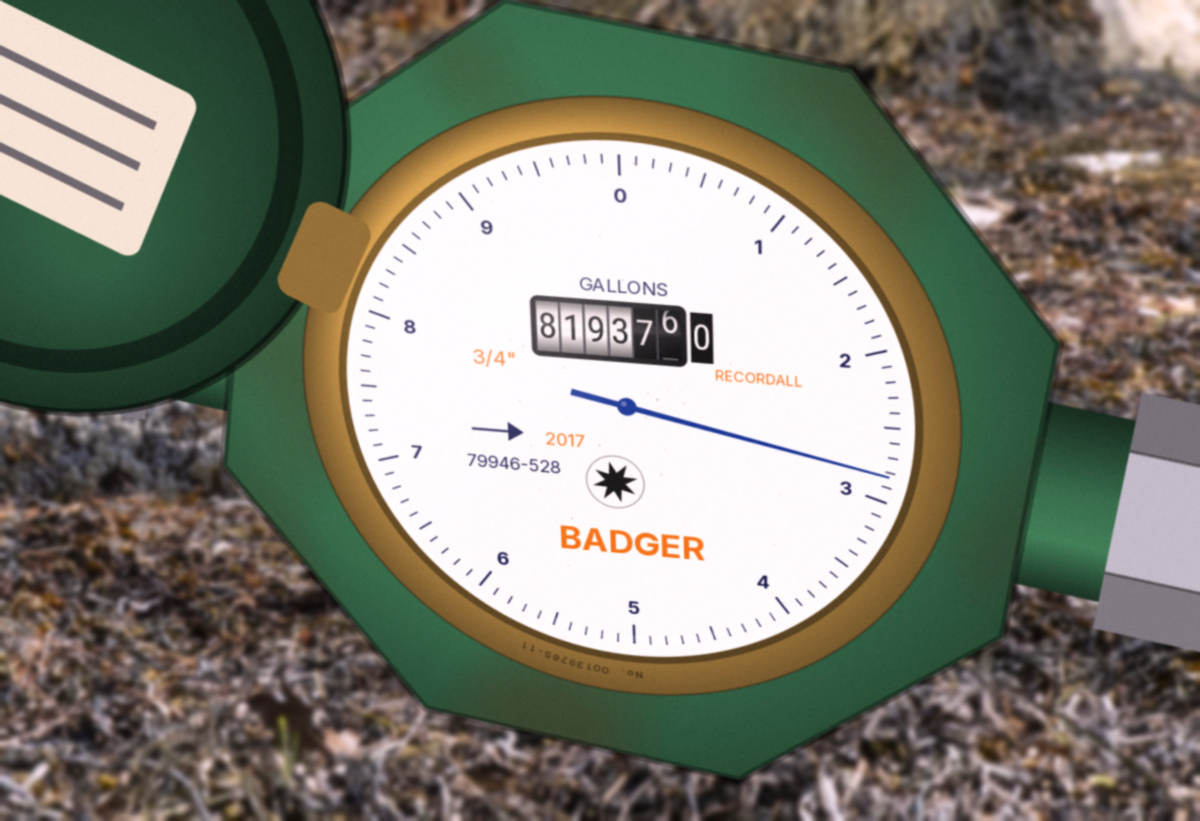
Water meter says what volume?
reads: 8193762.8 gal
